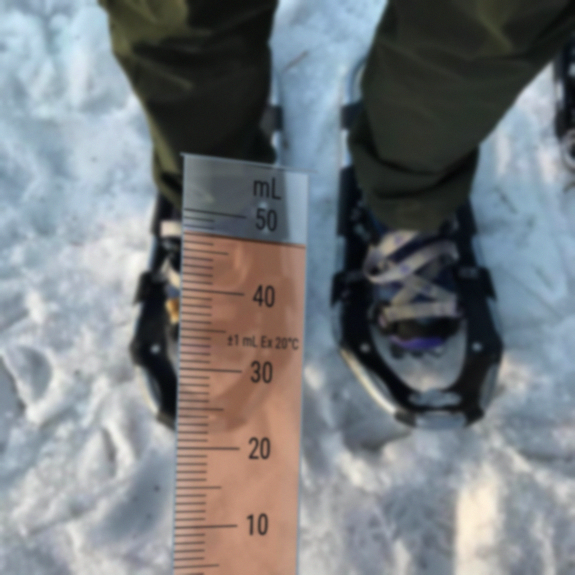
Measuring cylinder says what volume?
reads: 47 mL
